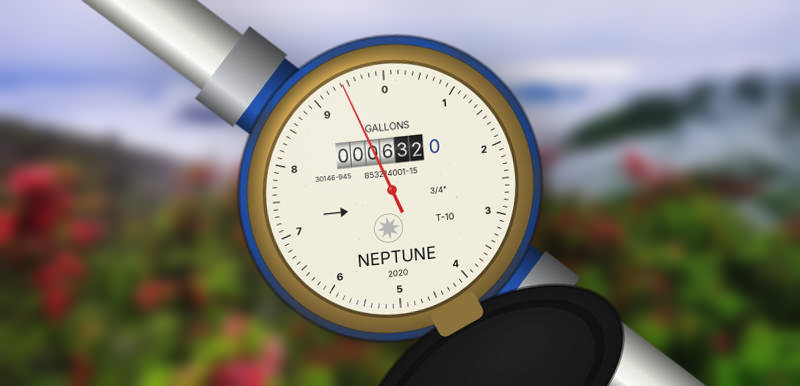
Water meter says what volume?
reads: 6319.4 gal
